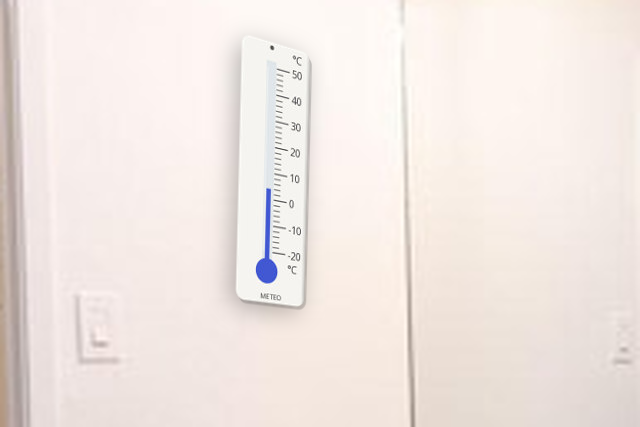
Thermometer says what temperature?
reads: 4 °C
